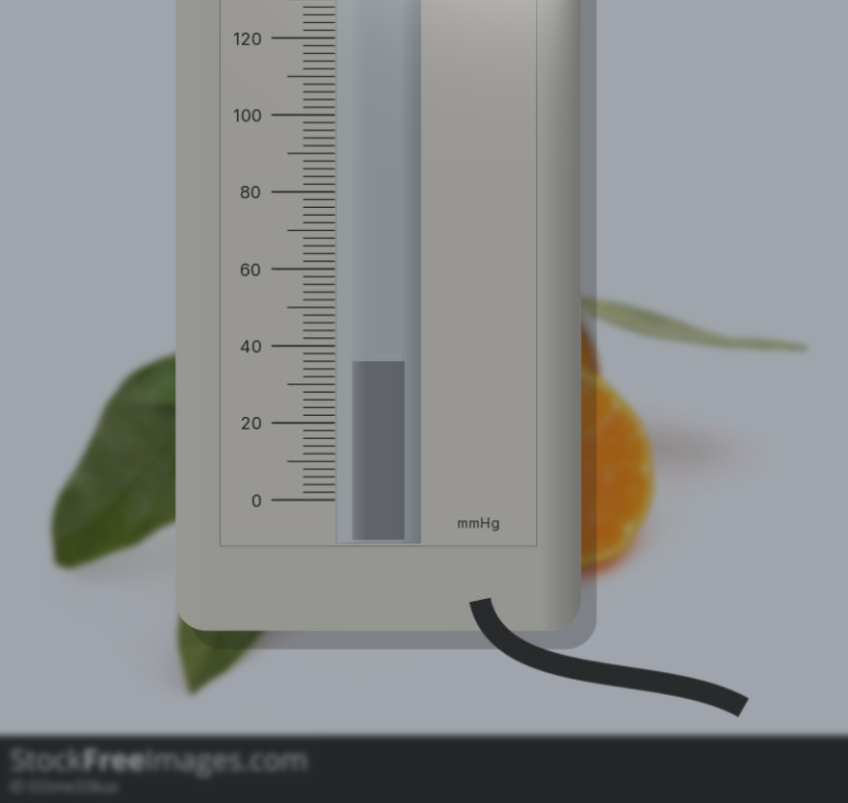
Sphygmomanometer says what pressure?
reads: 36 mmHg
